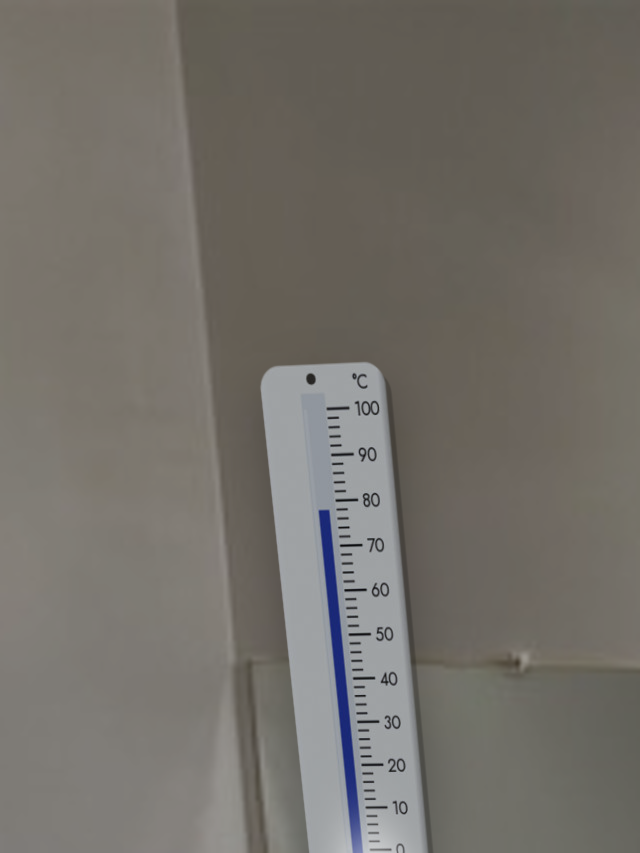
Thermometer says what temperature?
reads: 78 °C
